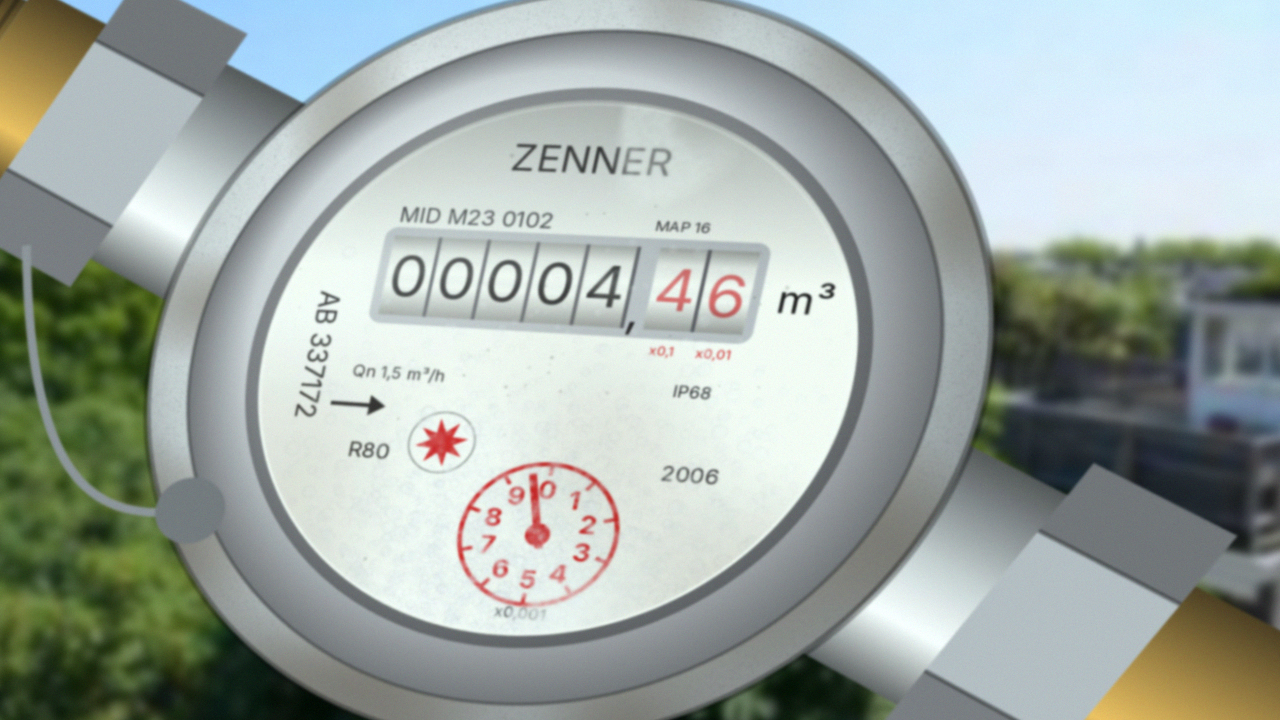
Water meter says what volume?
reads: 4.459 m³
